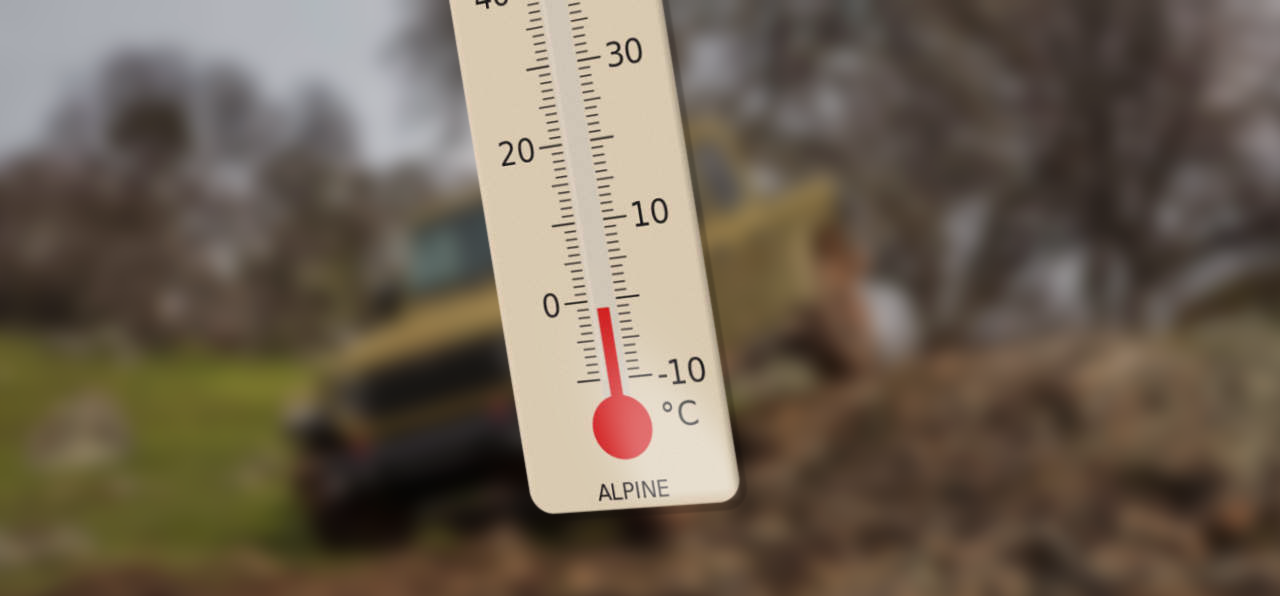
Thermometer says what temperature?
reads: -1 °C
